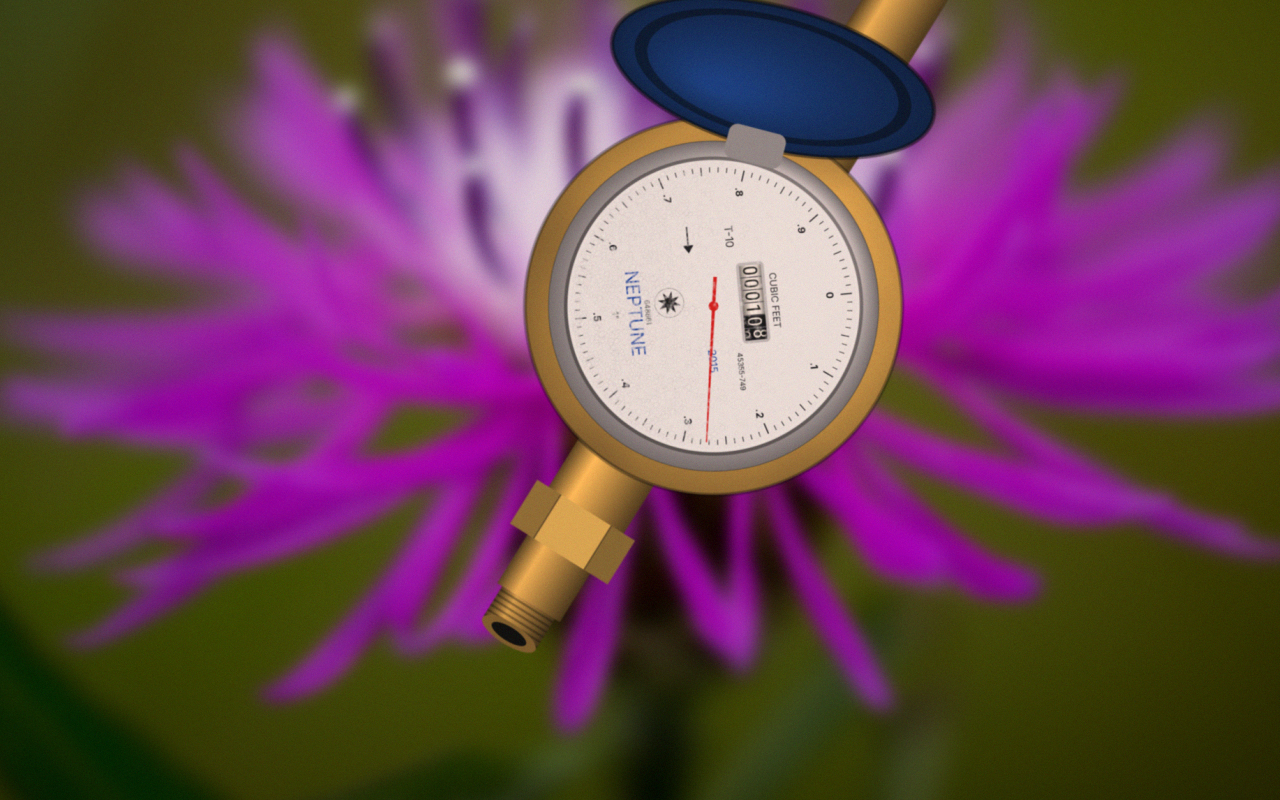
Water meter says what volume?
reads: 108.27 ft³
